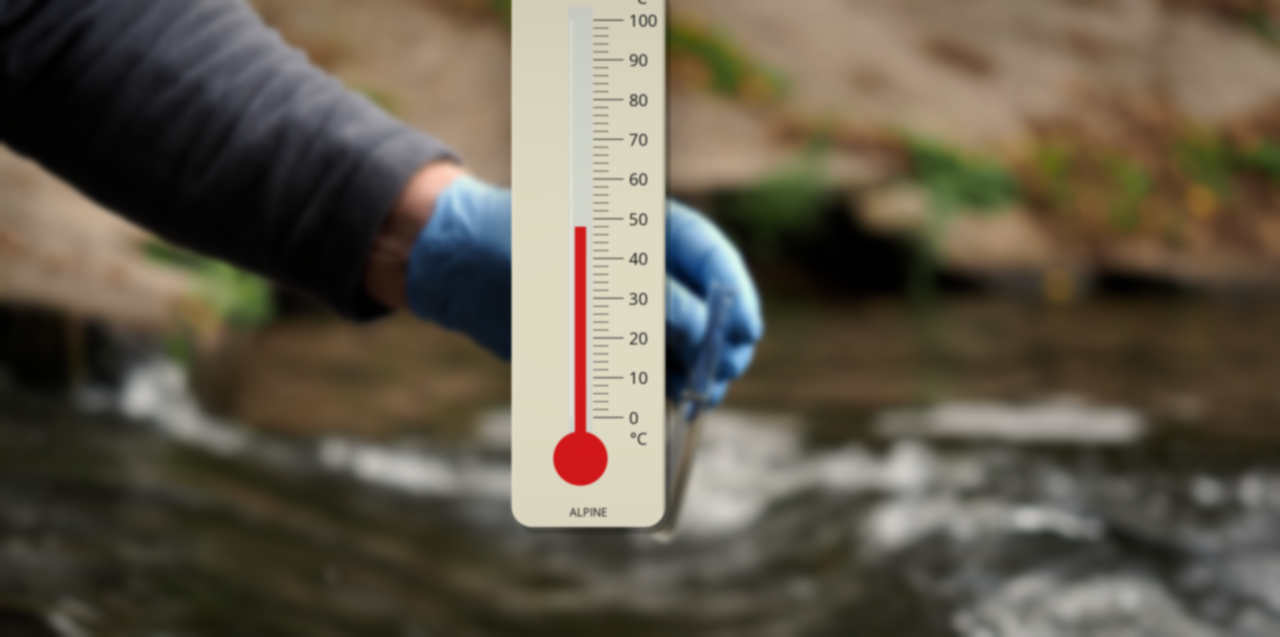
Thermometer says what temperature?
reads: 48 °C
